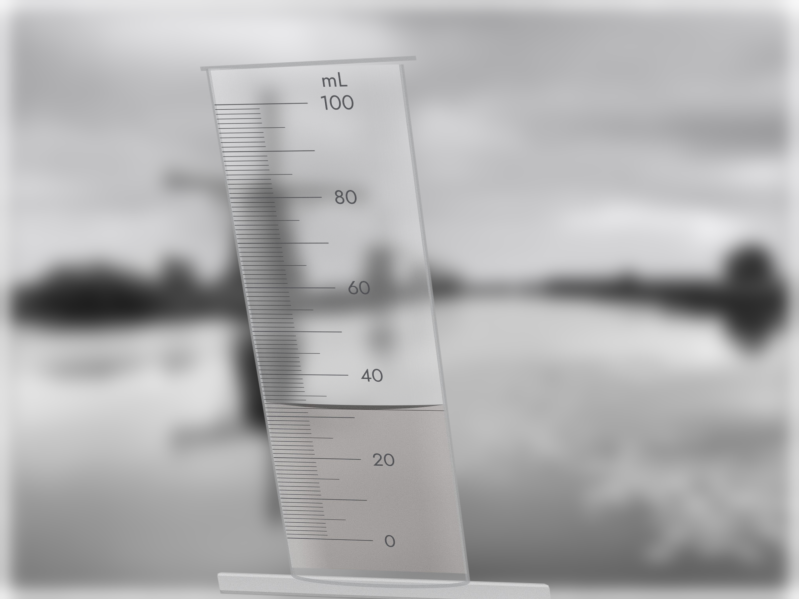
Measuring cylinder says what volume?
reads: 32 mL
